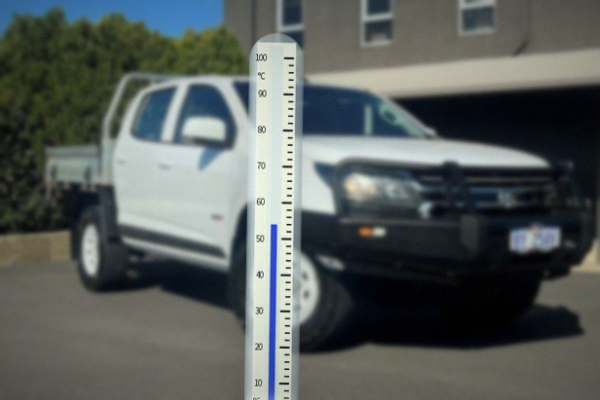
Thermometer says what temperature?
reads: 54 °C
